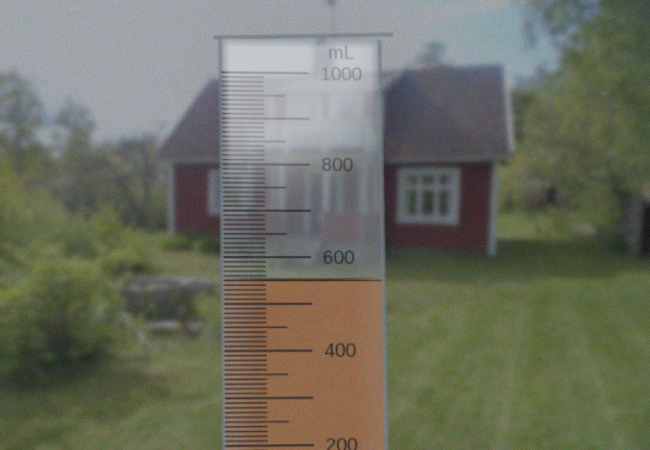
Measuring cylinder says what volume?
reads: 550 mL
